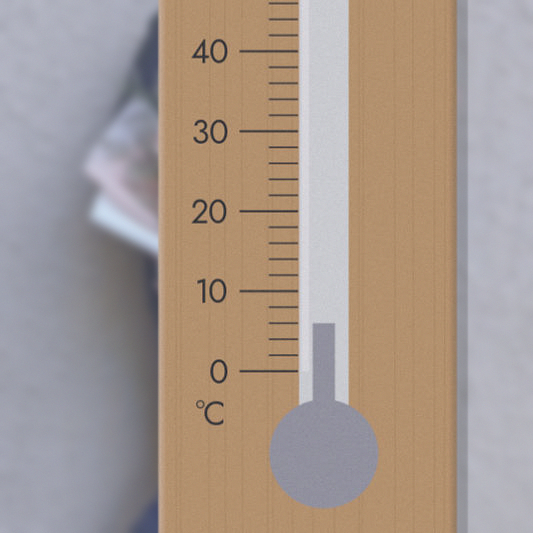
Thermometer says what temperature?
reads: 6 °C
